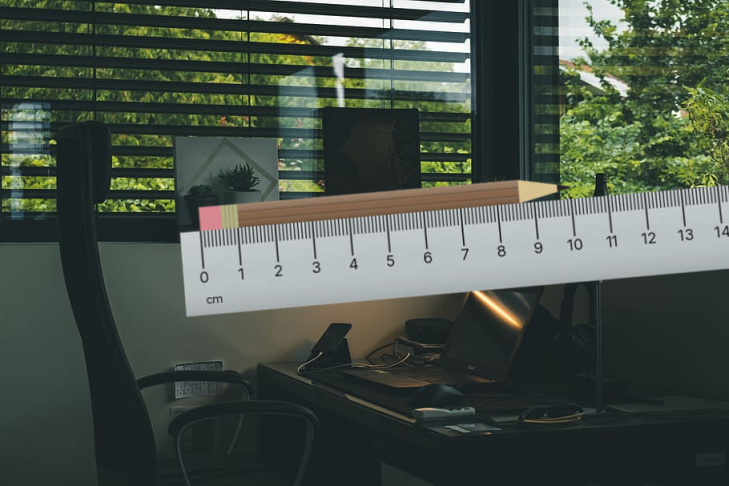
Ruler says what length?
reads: 10 cm
